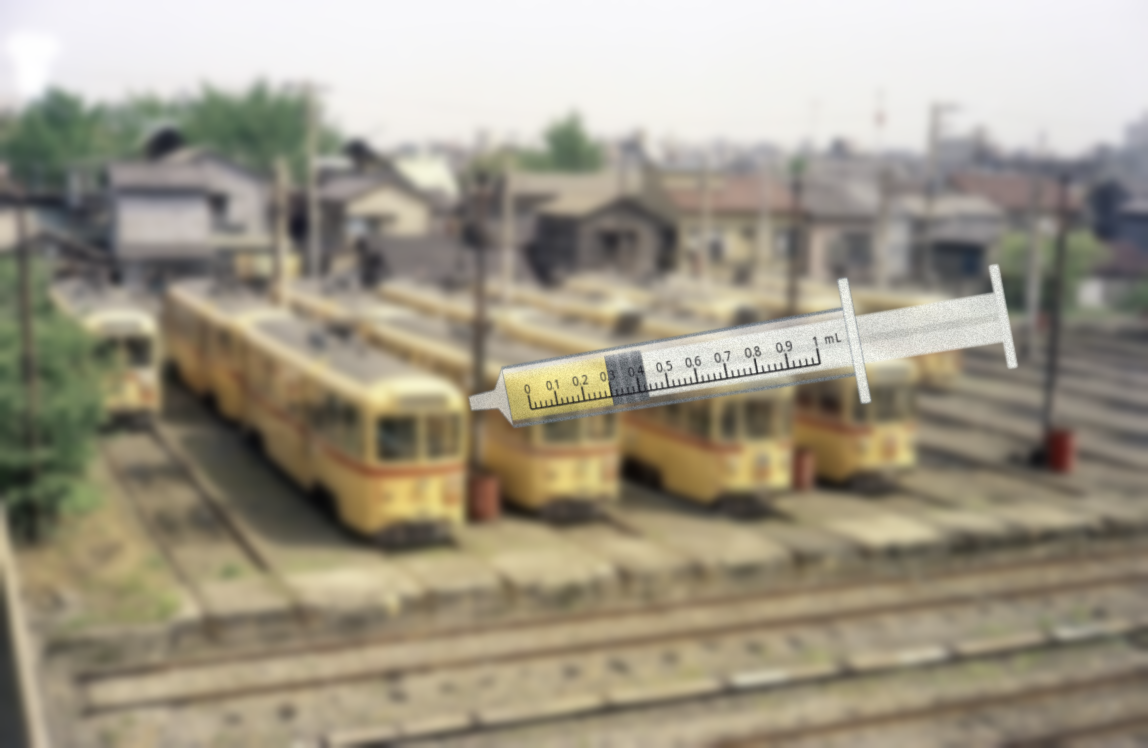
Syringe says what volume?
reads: 0.3 mL
